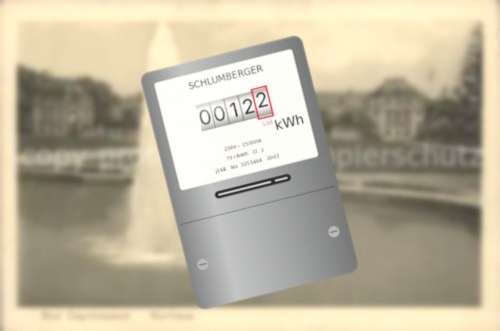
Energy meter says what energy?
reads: 12.2 kWh
